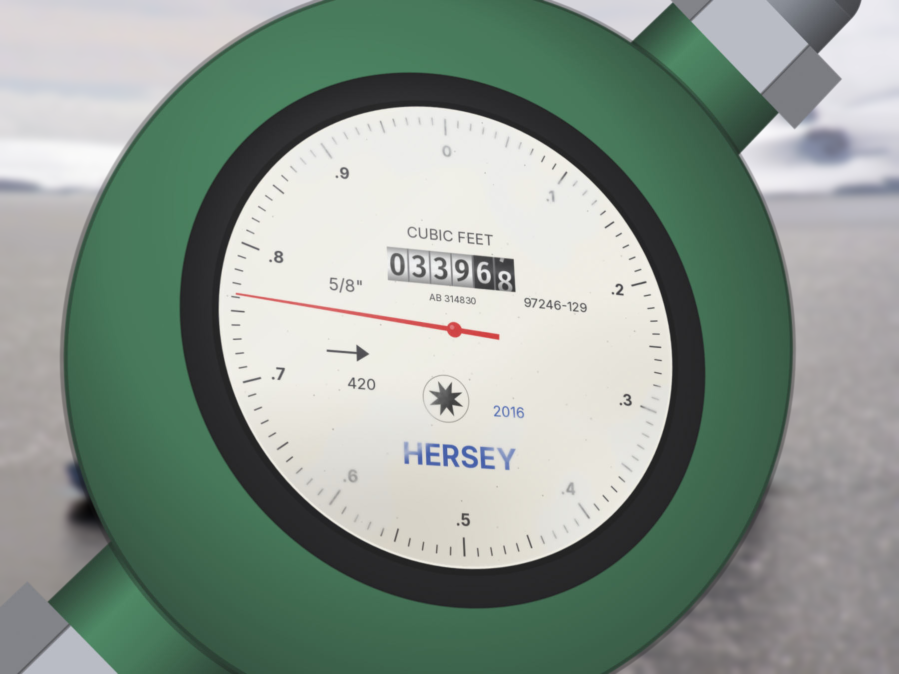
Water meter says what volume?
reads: 33967.76 ft³
